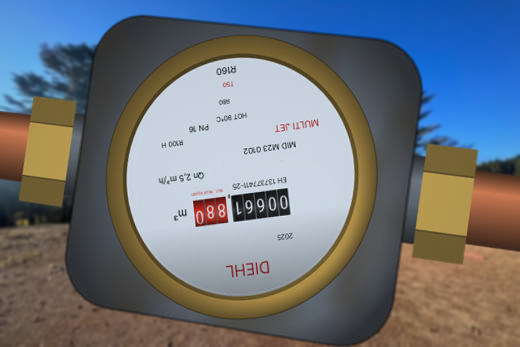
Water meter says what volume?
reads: 661.880 m³
